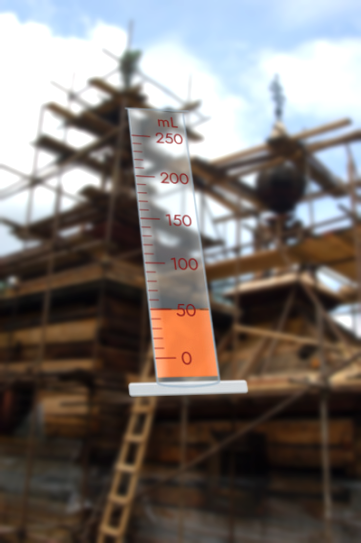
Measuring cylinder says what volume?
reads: 50 mL
